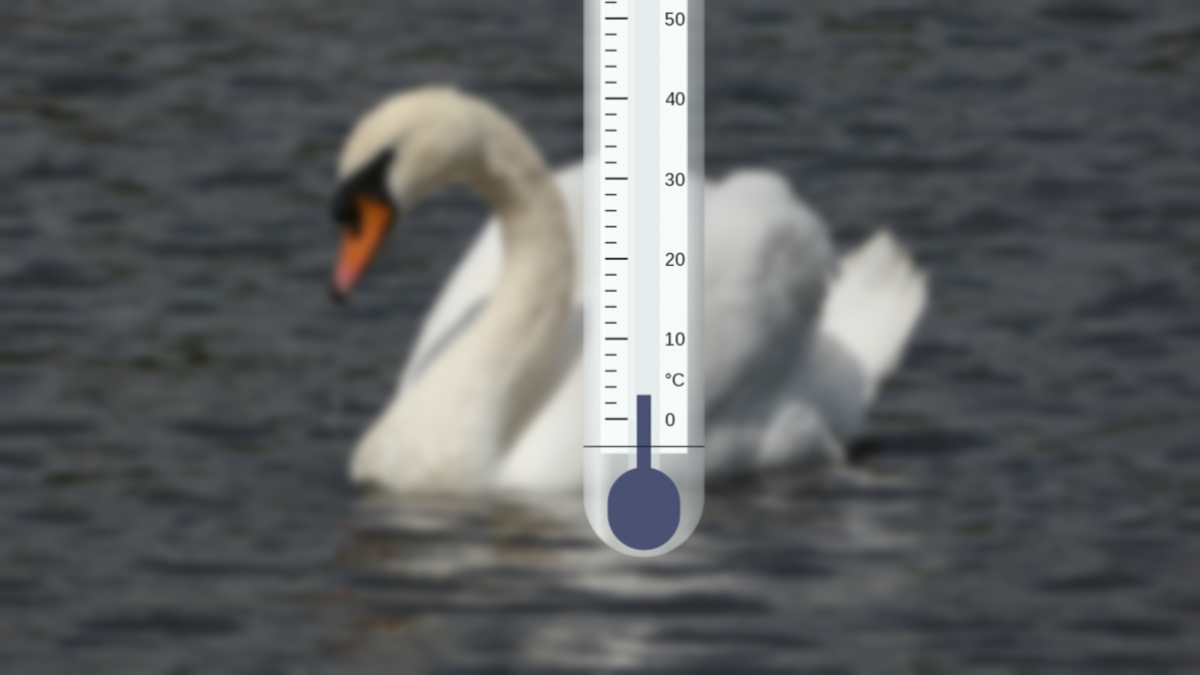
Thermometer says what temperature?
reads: 3 °C
